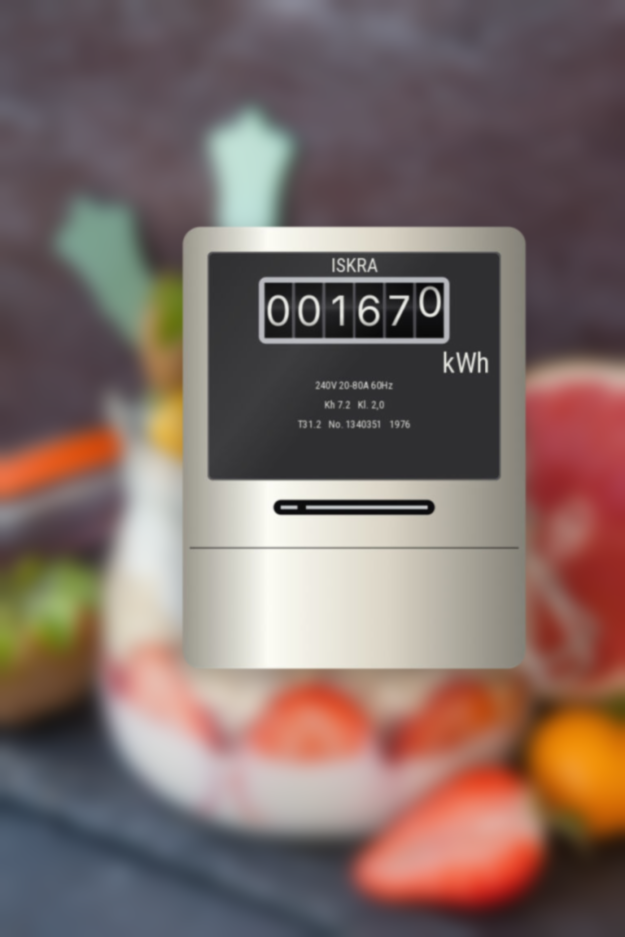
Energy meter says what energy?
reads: 1670 kWh
